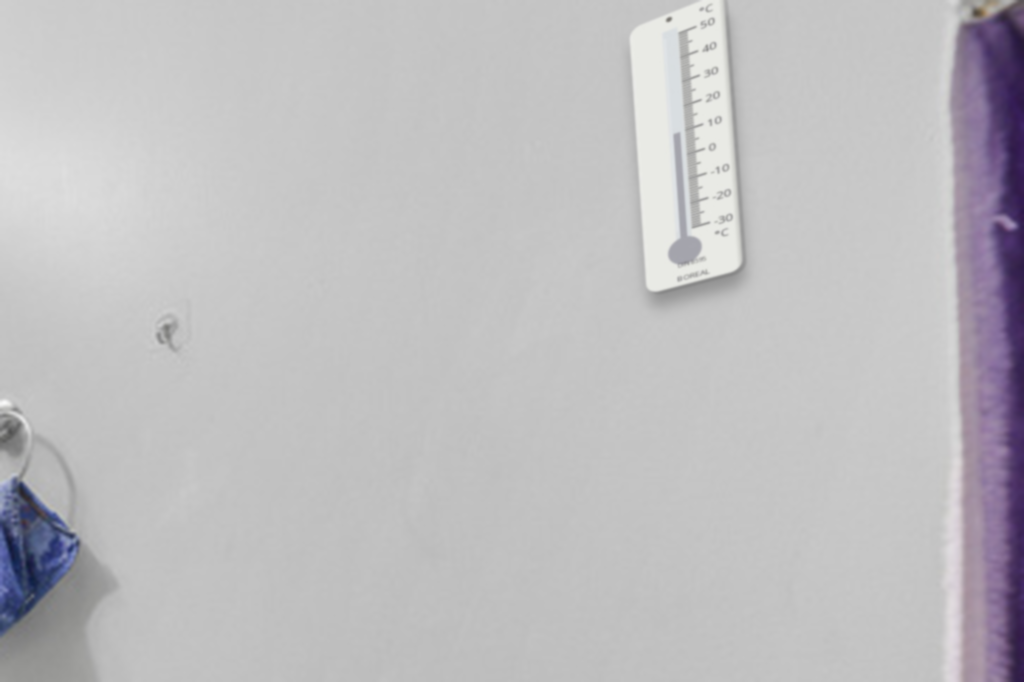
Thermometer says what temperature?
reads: 10 °C
